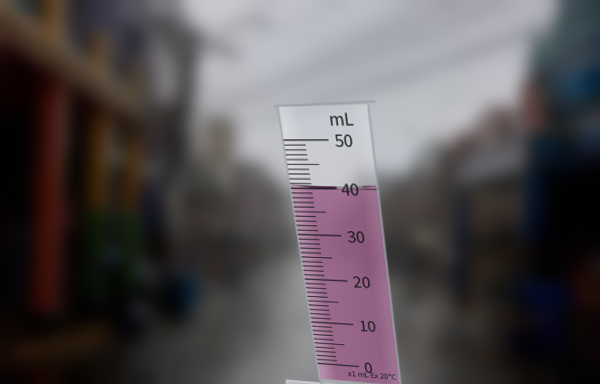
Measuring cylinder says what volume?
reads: 40 mL
